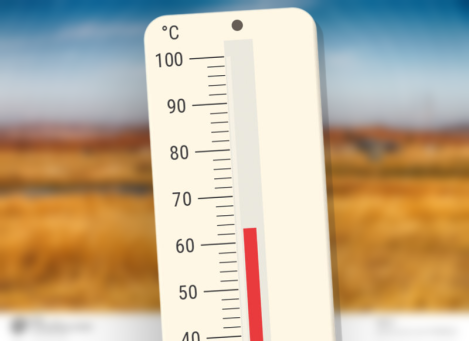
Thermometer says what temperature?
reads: 63 °C
